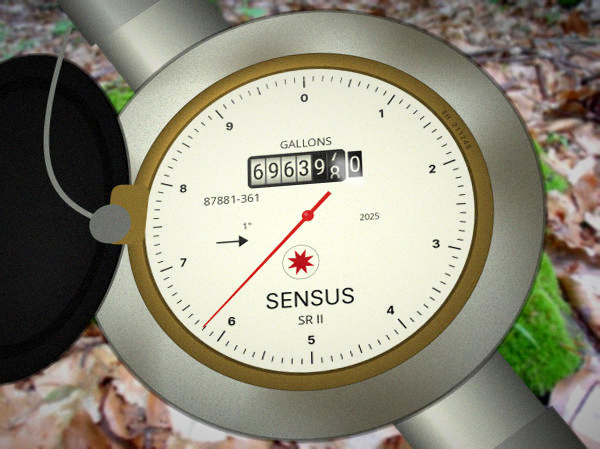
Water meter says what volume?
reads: 6963976.2 gal
